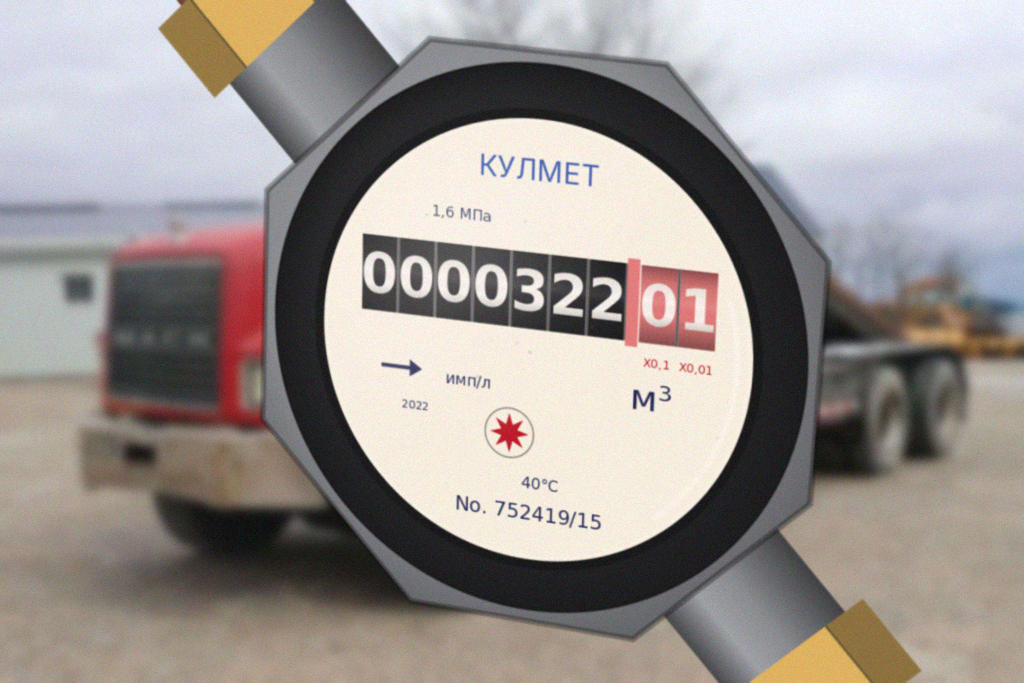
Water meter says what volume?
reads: 322.01 m³
